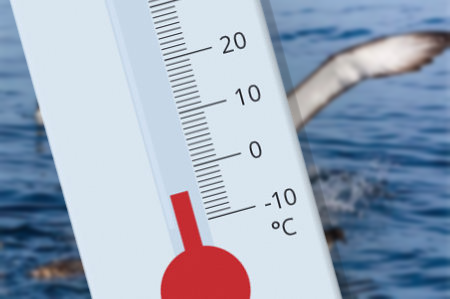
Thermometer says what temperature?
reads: -4 °C
